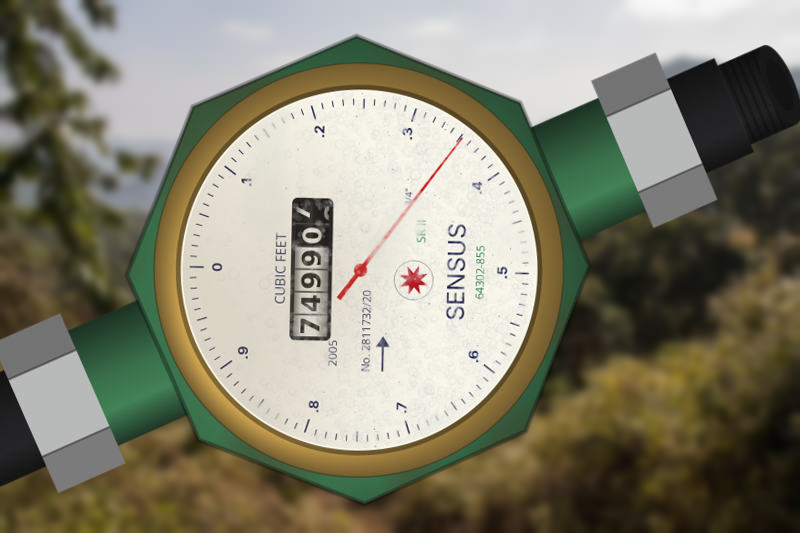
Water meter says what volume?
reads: 749907.35 ft³
